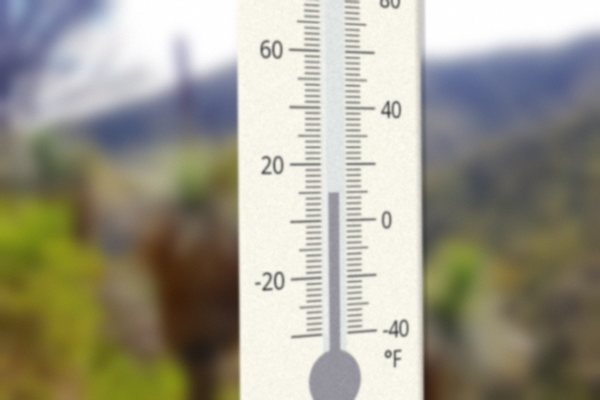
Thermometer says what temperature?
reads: 10 °F
